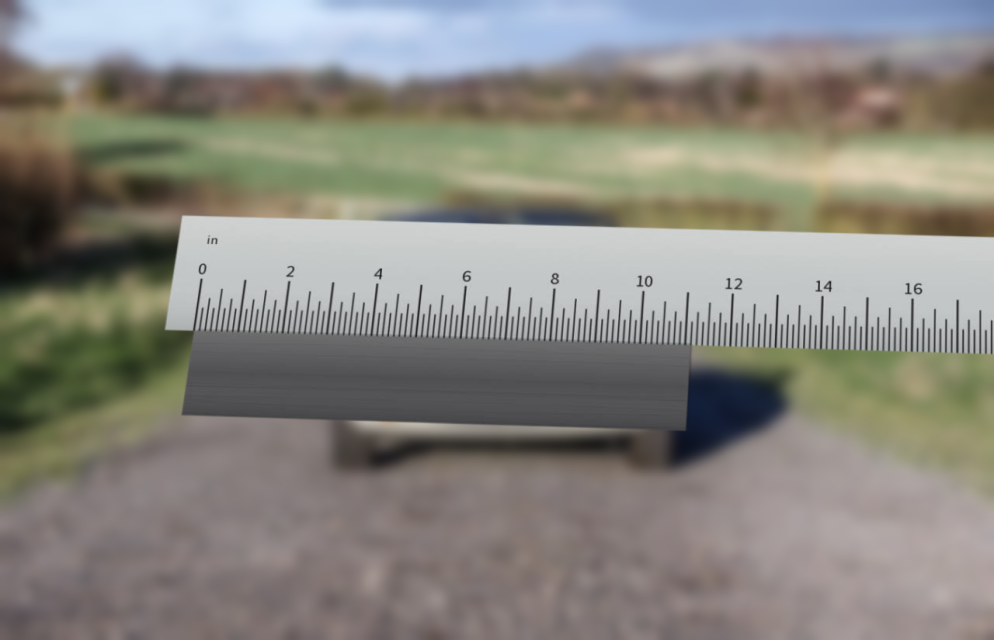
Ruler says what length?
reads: 11.125 in
